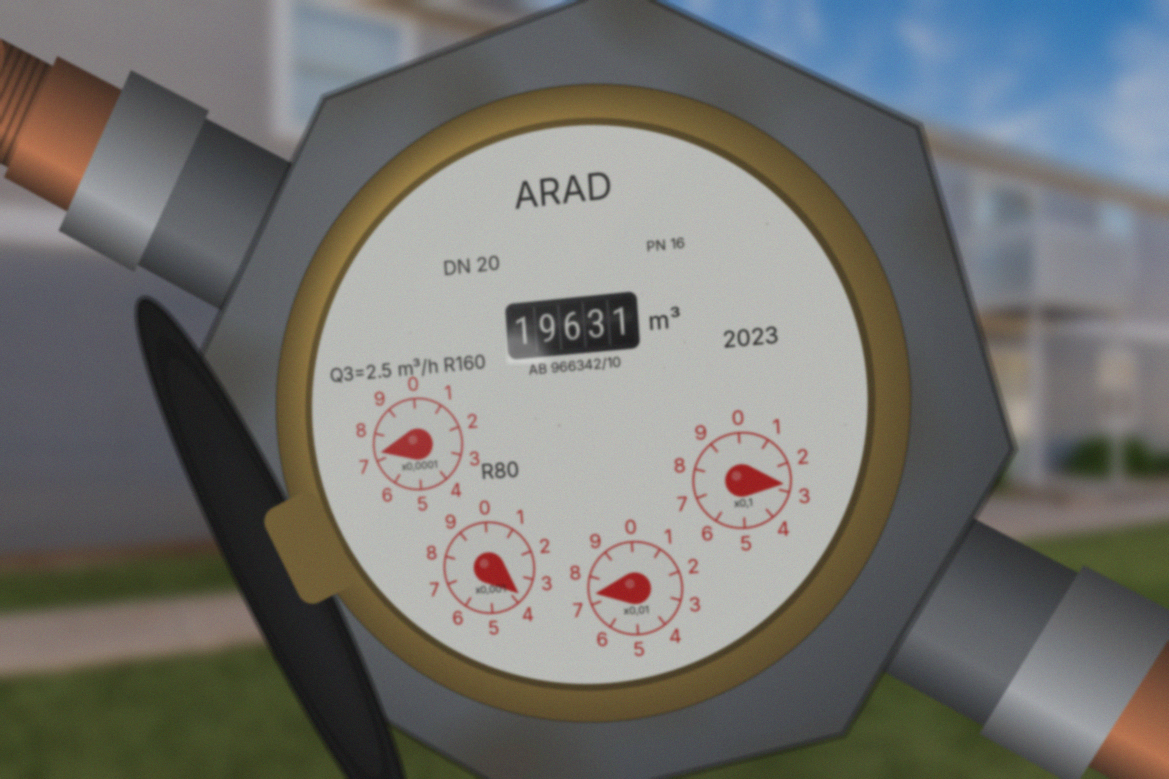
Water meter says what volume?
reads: 19631.2737 m³
